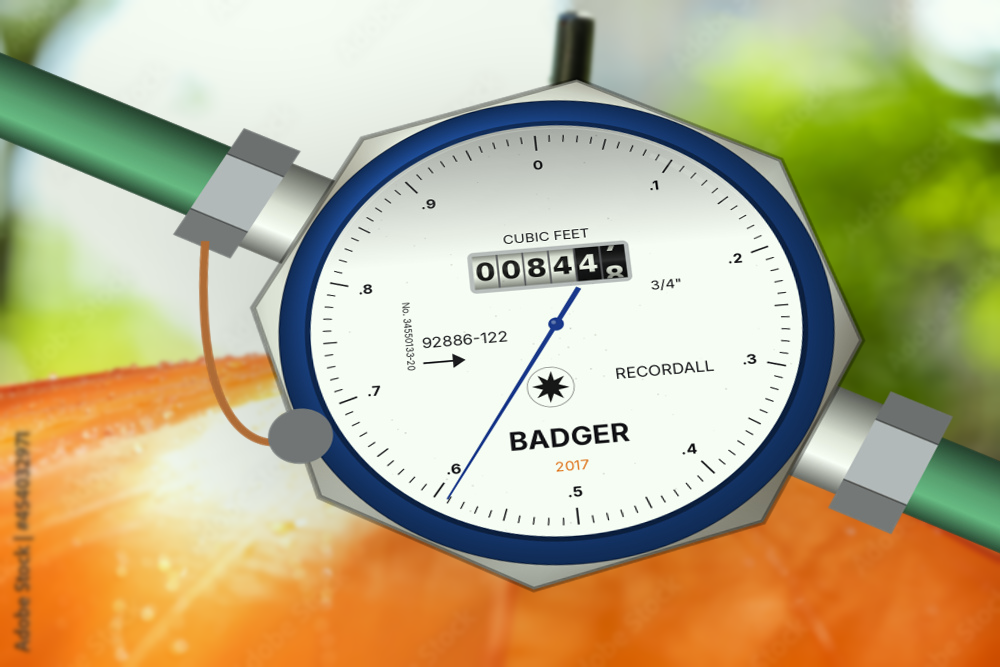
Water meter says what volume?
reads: 8447.59 ft³
